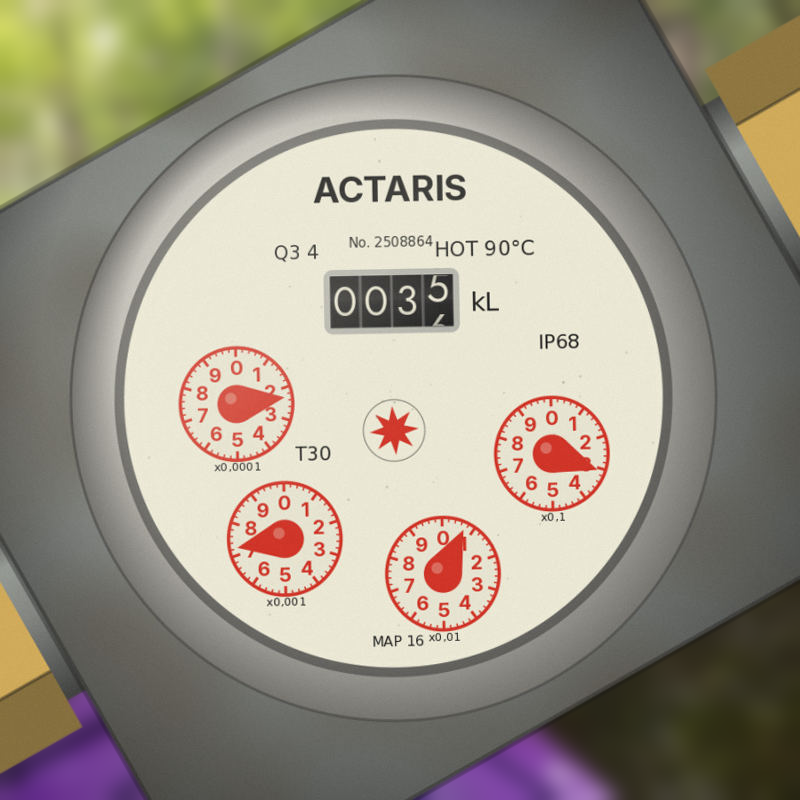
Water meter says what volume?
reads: 35.3072 kL
